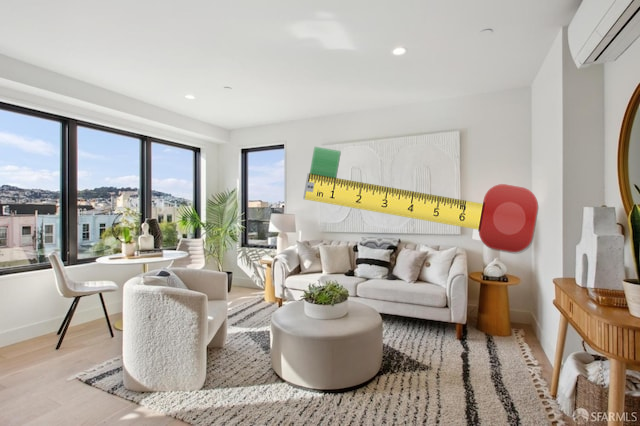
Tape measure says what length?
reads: 1 in
